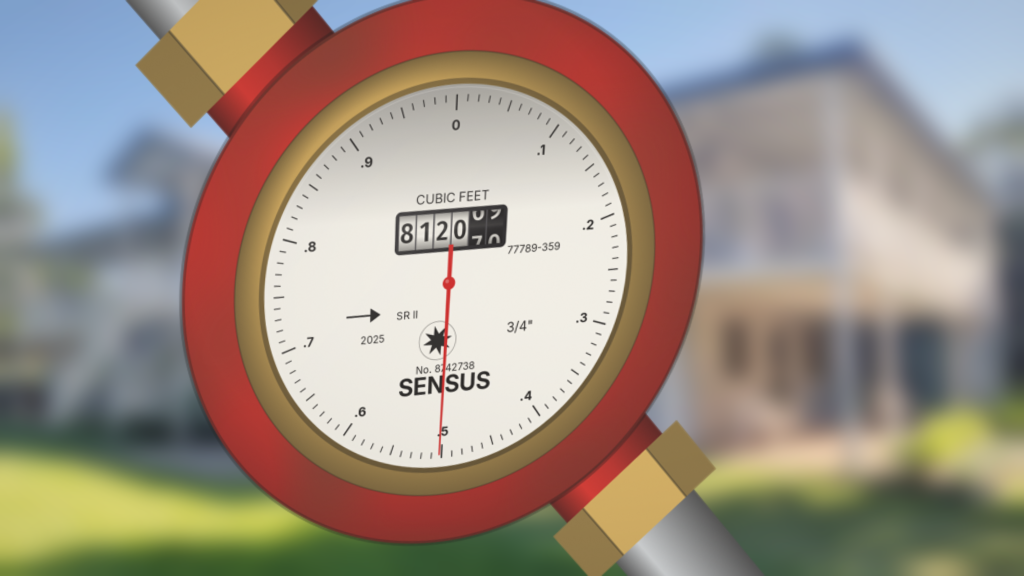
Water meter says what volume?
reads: 812069.50 ft³
